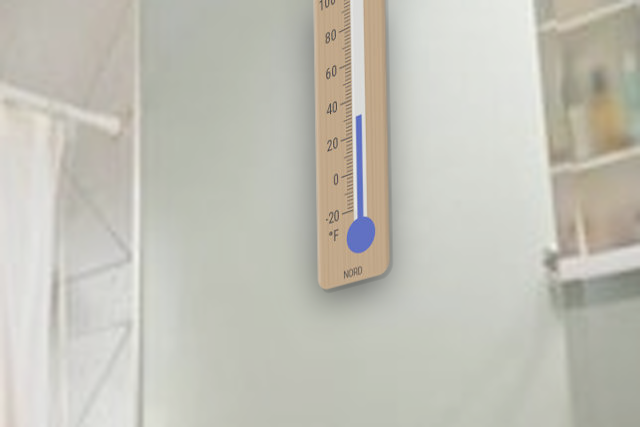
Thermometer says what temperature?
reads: 30 °F
